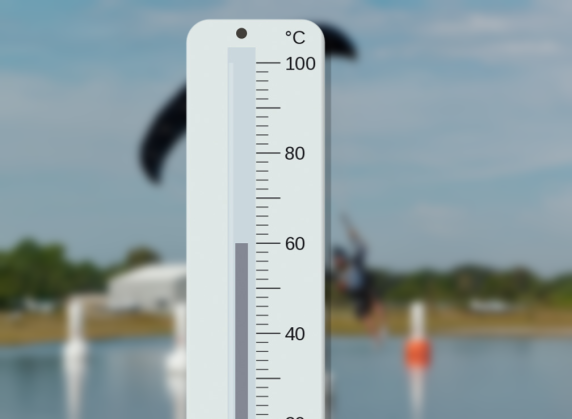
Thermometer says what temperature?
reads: 60 °C
